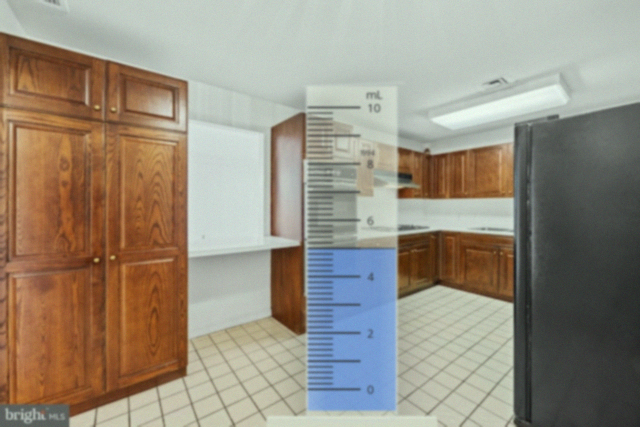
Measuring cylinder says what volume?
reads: 5 mL
